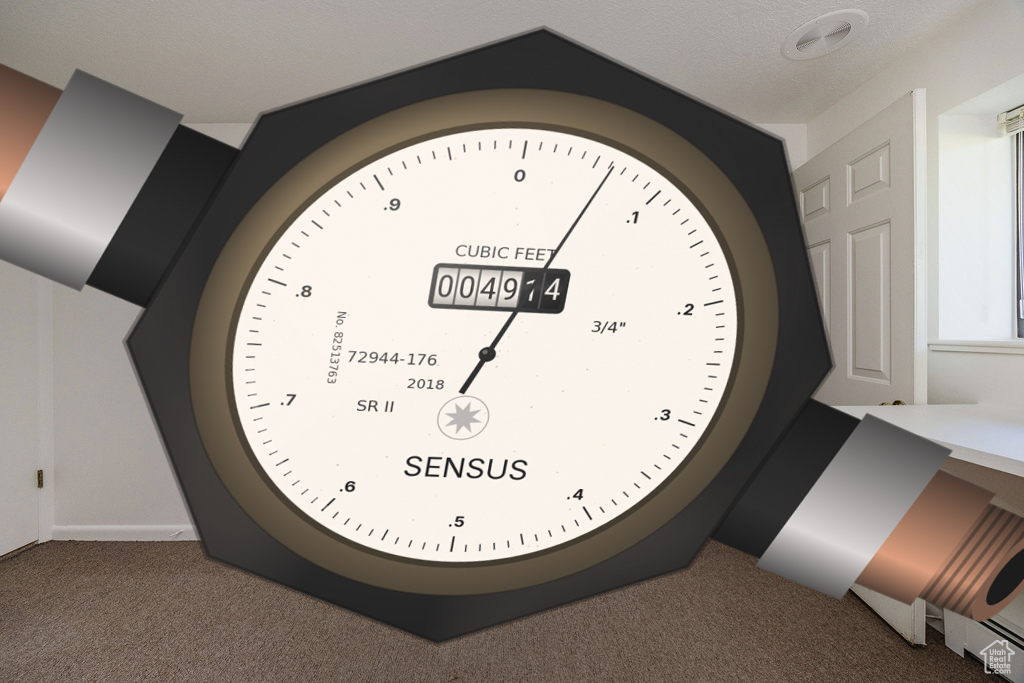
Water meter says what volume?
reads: 4914.06 ft³
